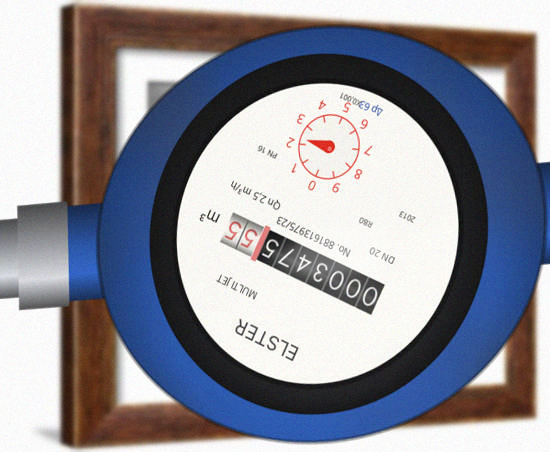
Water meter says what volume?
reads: 3475.552 m³
